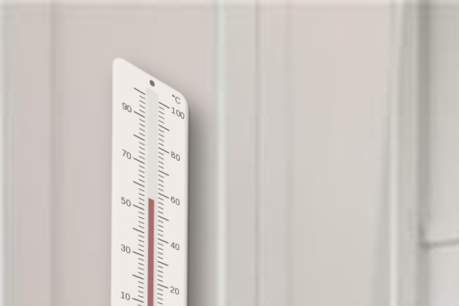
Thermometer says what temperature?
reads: 56 °C
